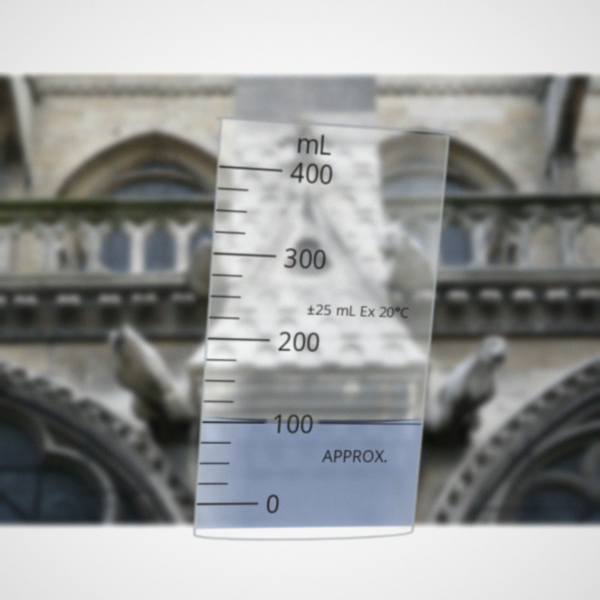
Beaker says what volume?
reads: 100 mL
